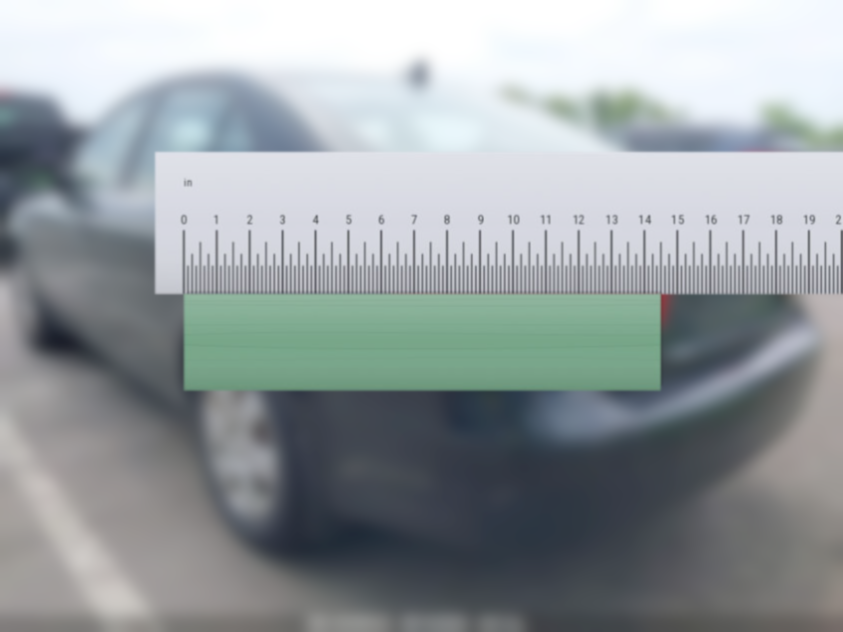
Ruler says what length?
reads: 14.5 in
